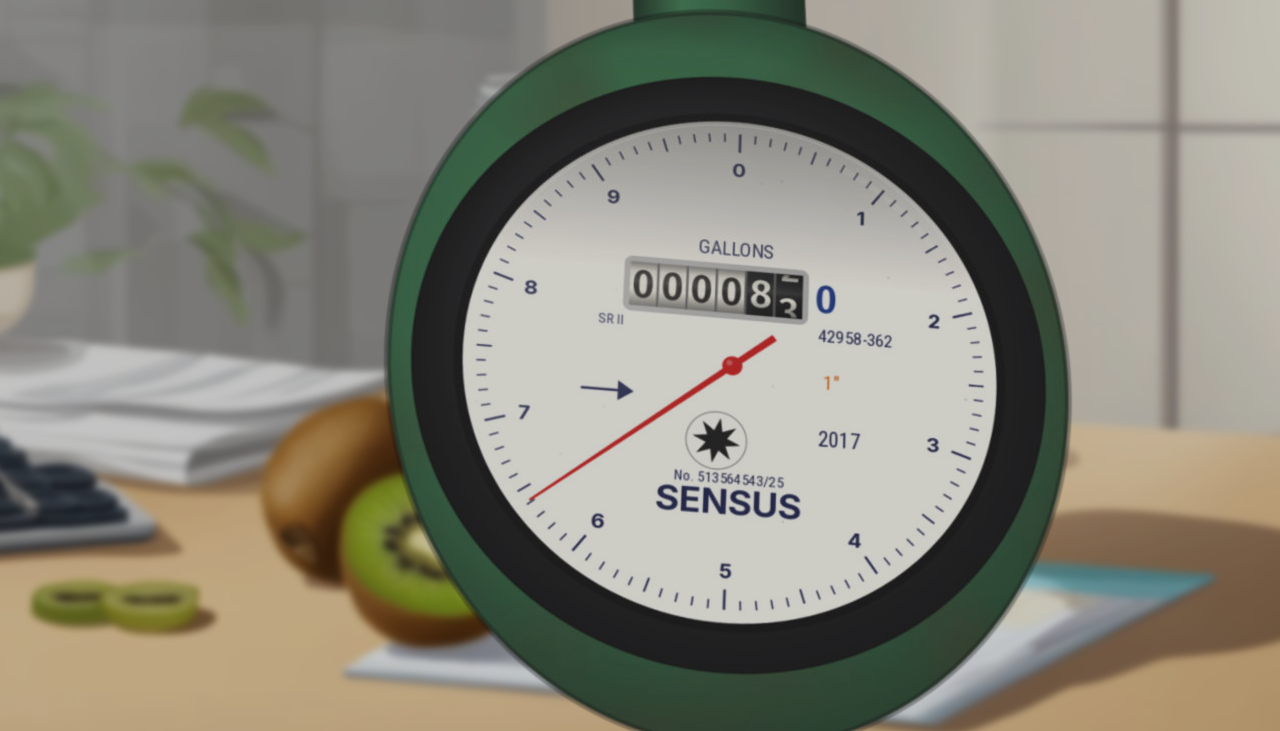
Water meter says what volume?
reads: 826.4 gal
